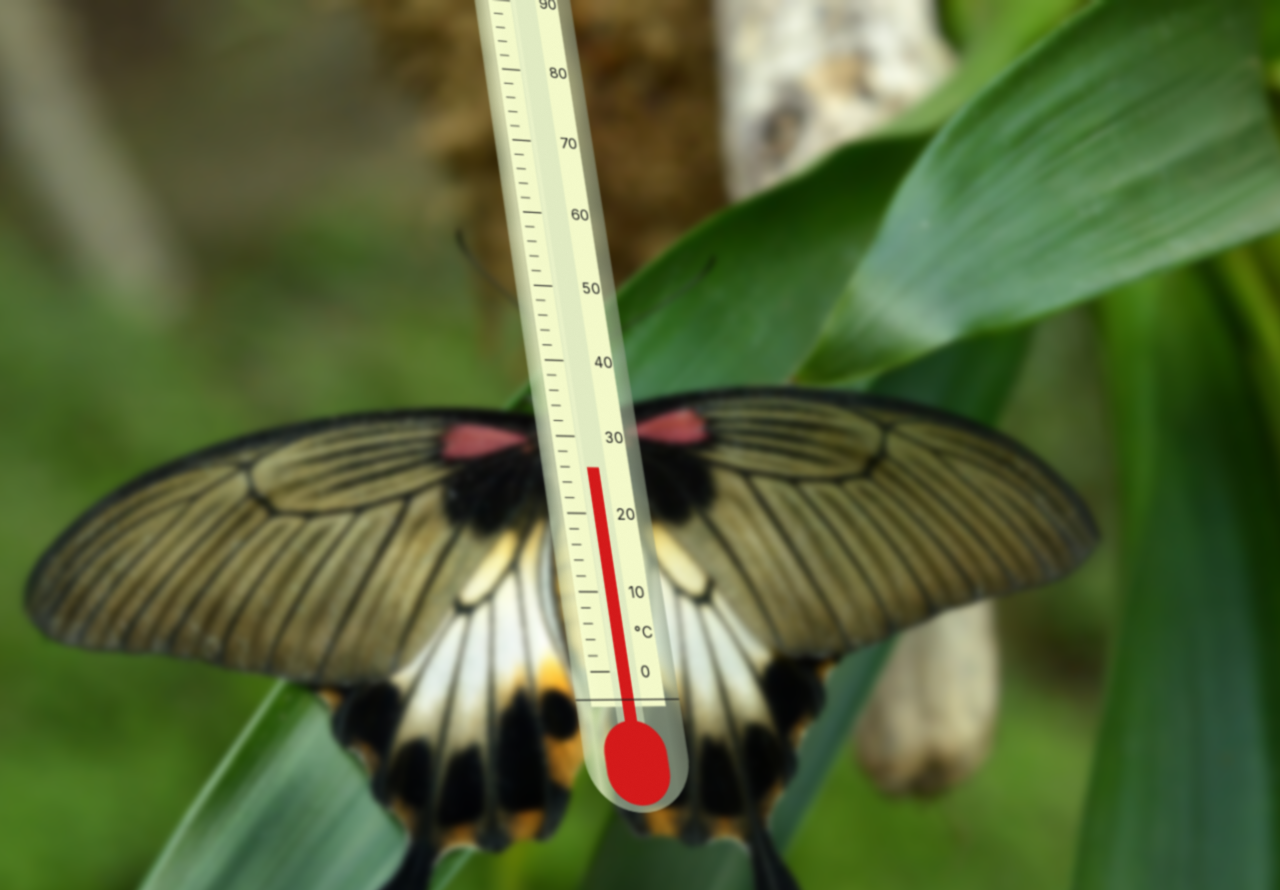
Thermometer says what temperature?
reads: 26 °C
